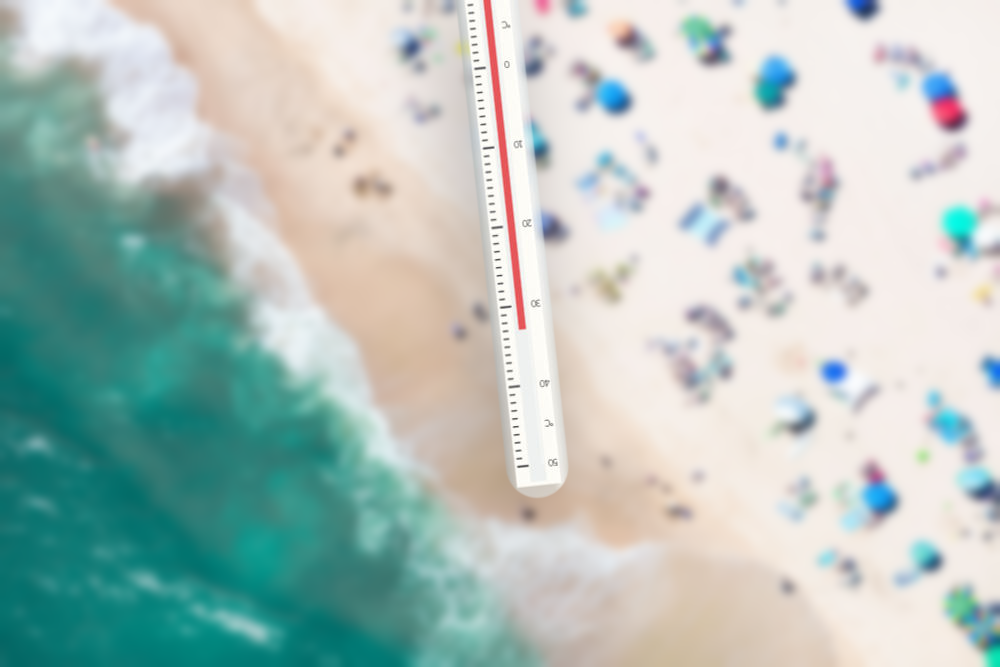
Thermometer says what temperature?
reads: 33 °C
